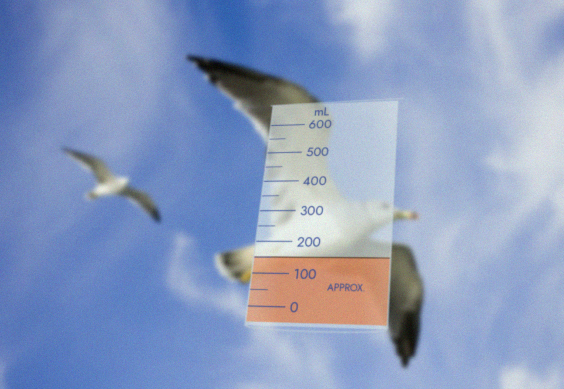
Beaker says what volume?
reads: 150 mL
